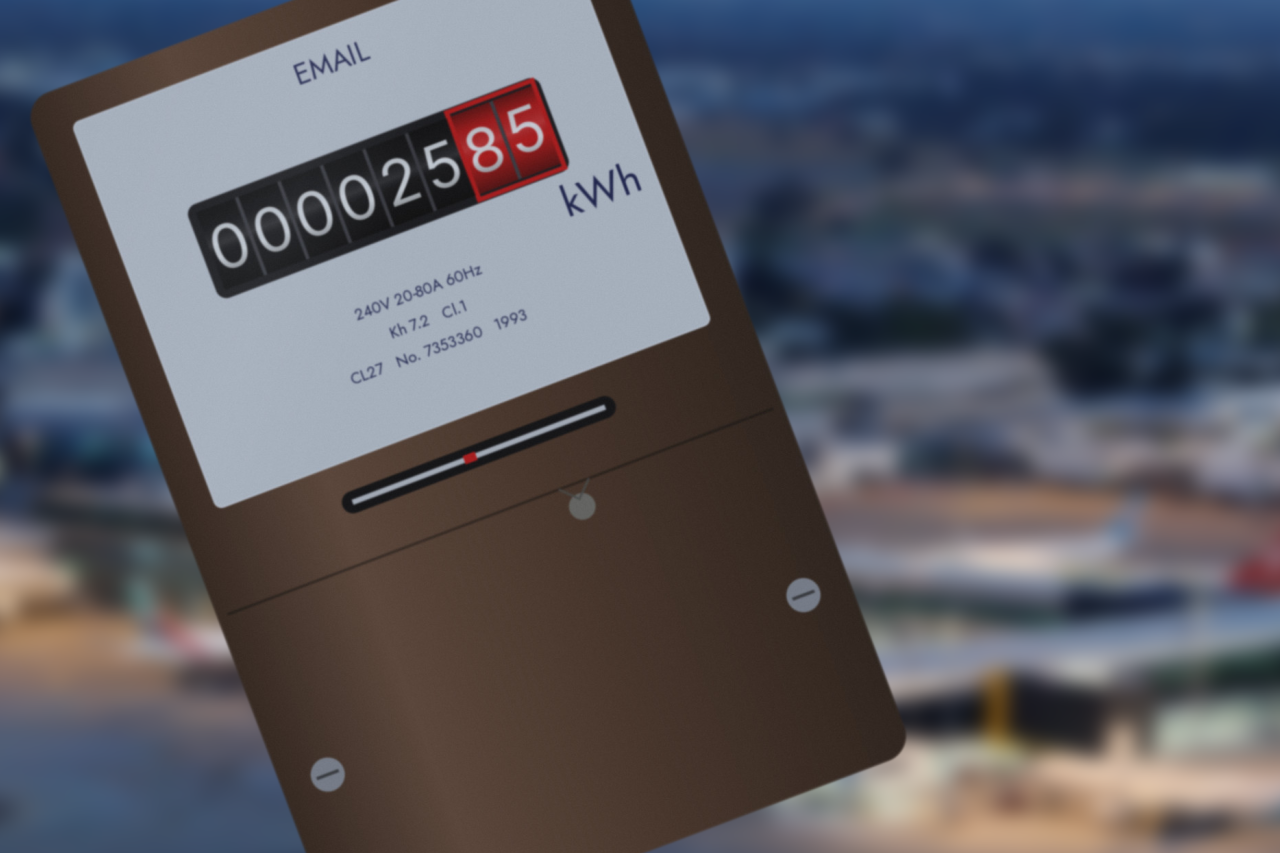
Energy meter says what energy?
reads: 25.85 kWh
